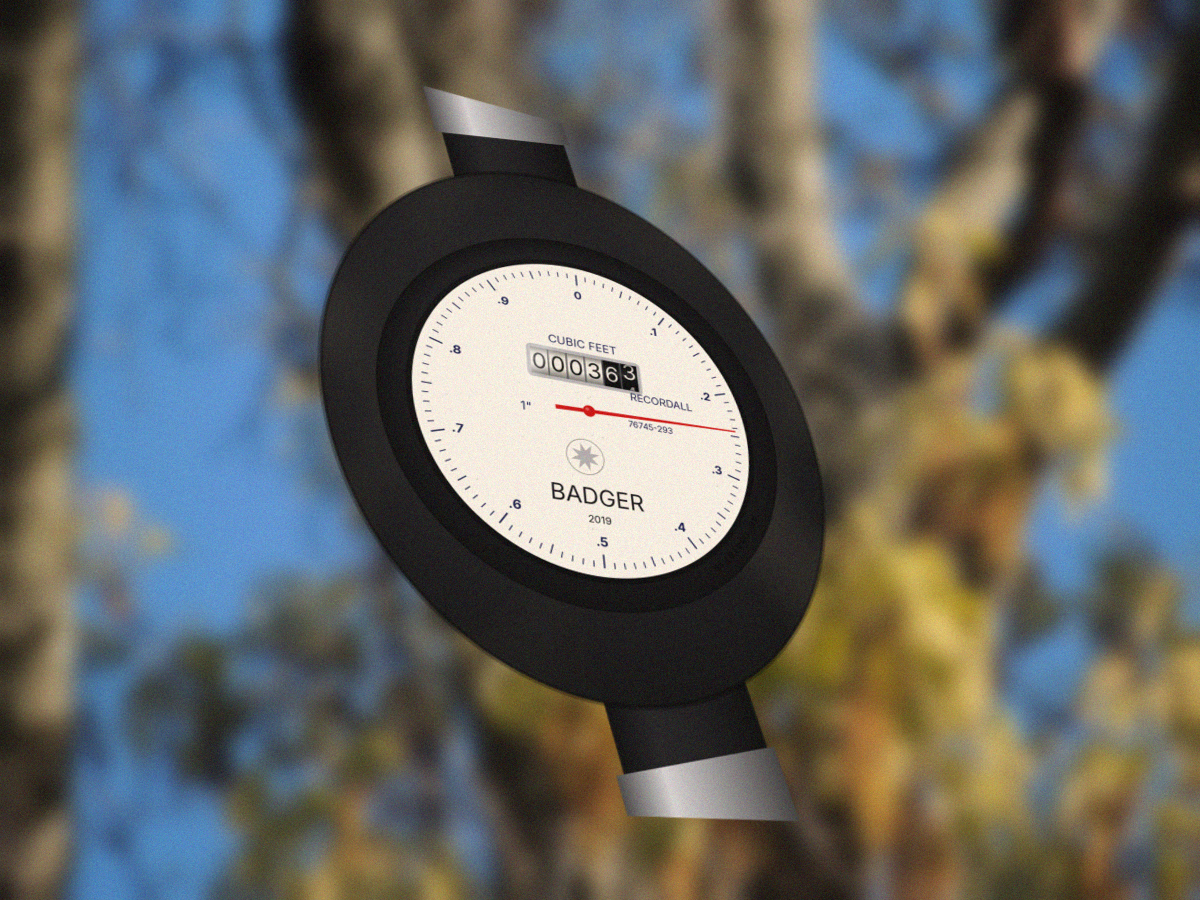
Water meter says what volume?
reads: 363.24 ft³
